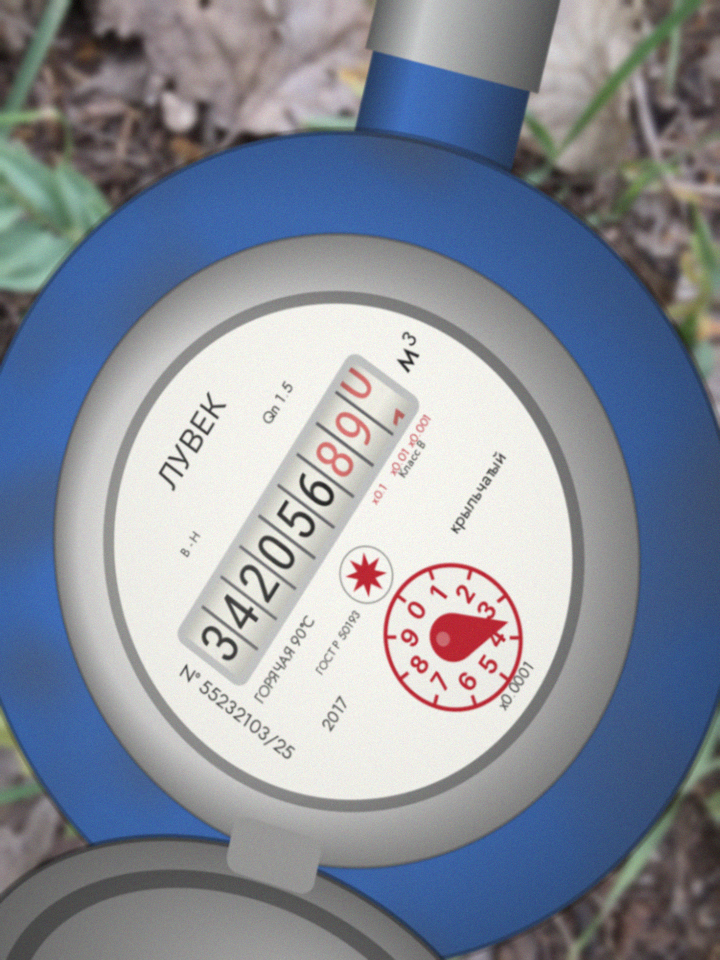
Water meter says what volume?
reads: 342056.8903 m³
